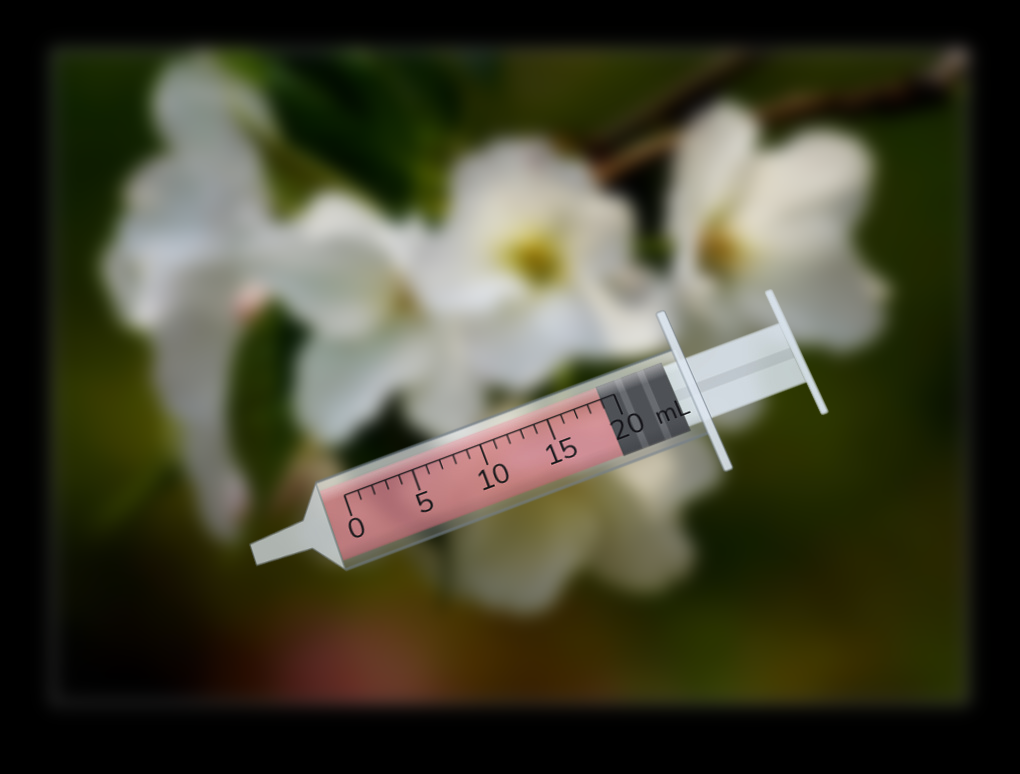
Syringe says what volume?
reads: 19 mL
